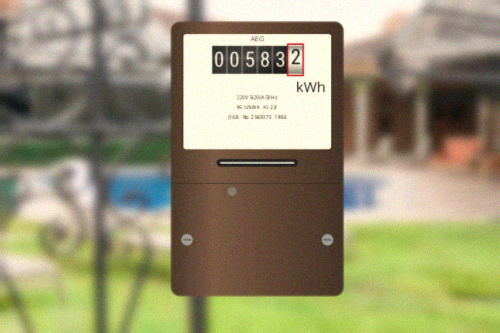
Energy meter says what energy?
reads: 583.2 kWh
